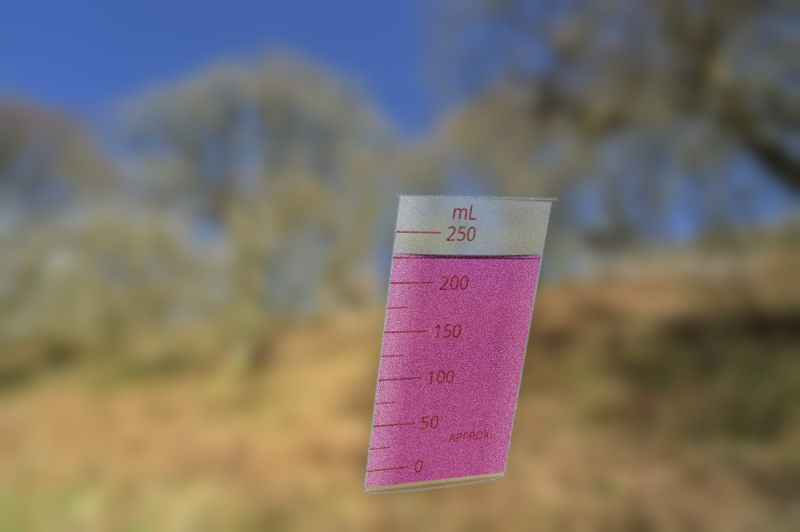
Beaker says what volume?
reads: 225 mL
